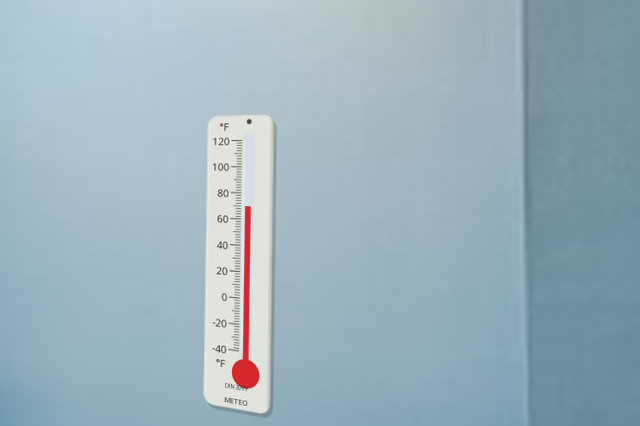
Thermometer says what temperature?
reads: 70 °F
